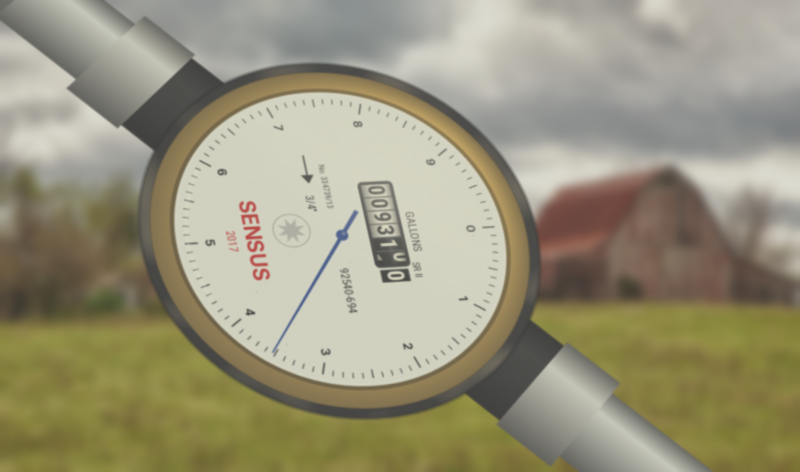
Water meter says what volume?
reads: 93103.5 gal
